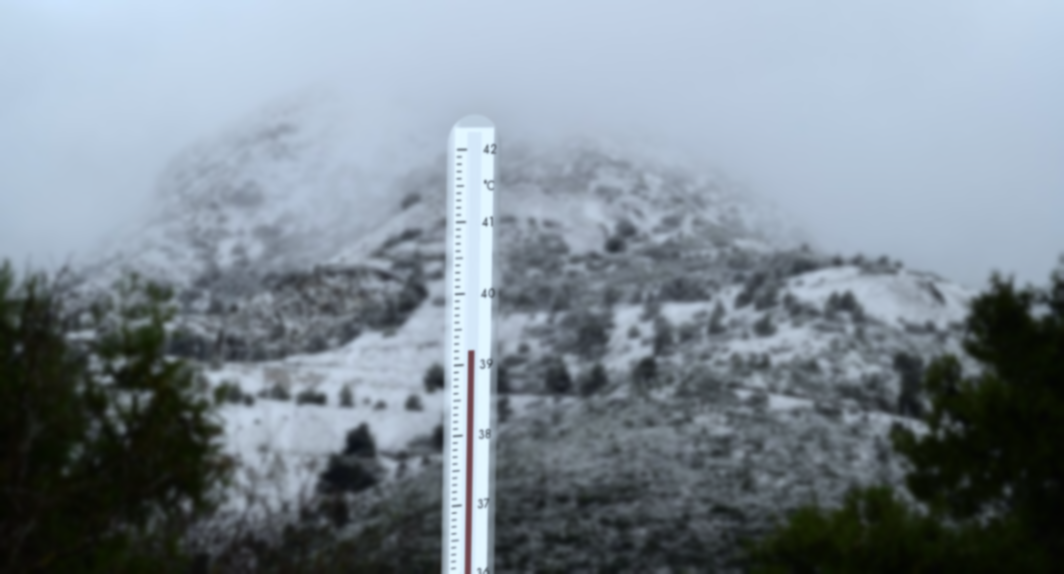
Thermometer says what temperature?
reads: 39.2 °C
